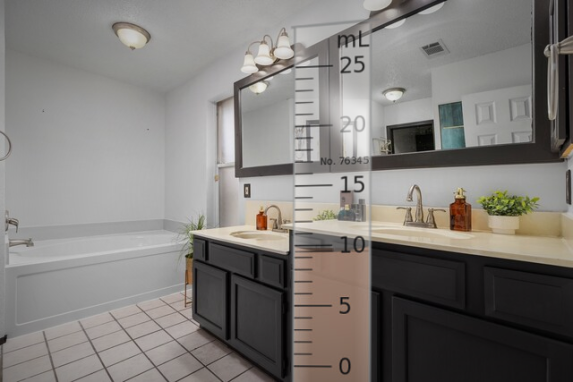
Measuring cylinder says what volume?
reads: 9.5 mL
